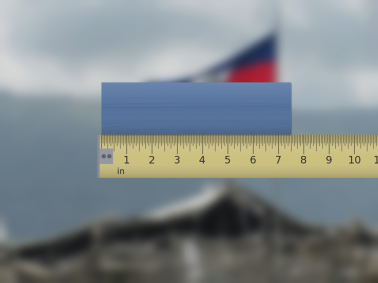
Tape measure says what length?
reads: 7.5 in
